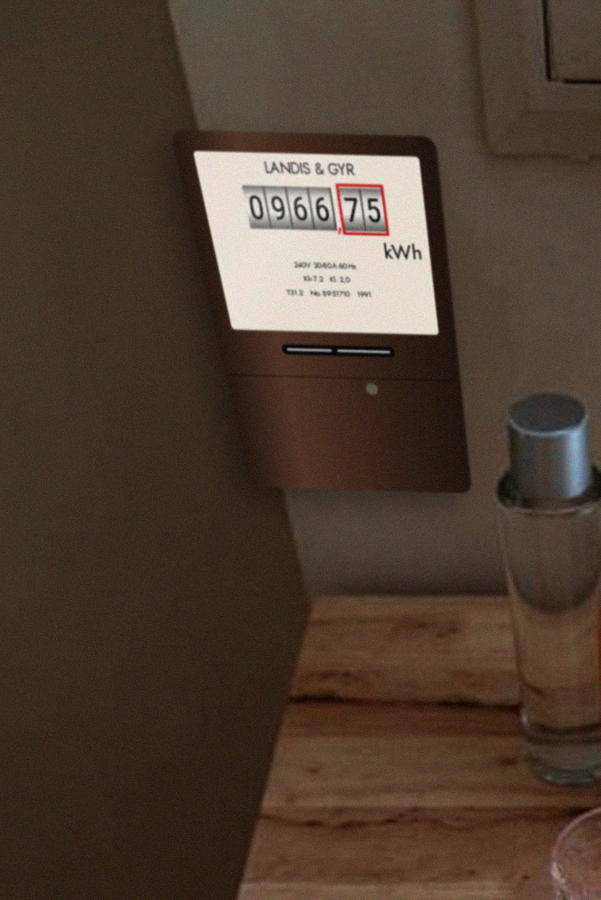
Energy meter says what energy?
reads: 966.75 kWh
